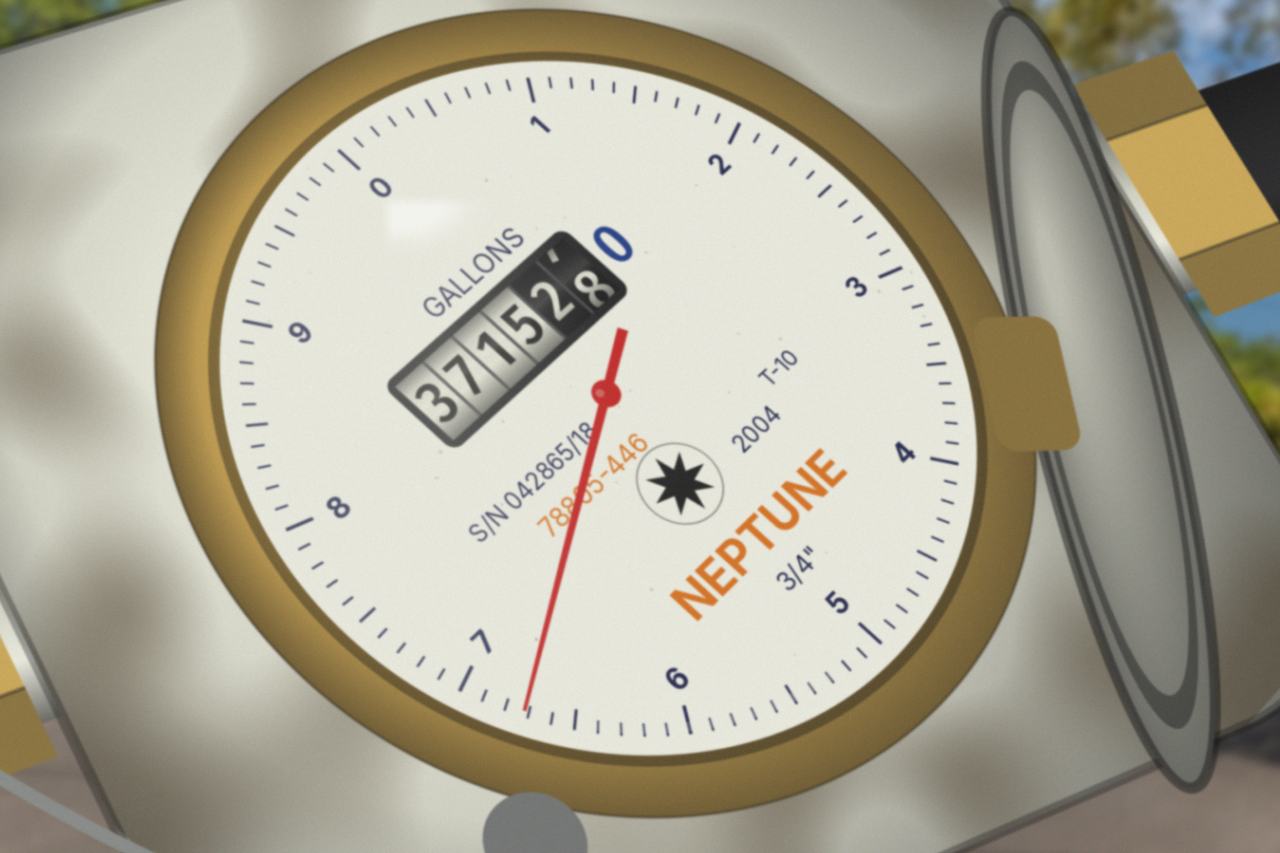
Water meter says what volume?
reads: 3715276.7 gal
